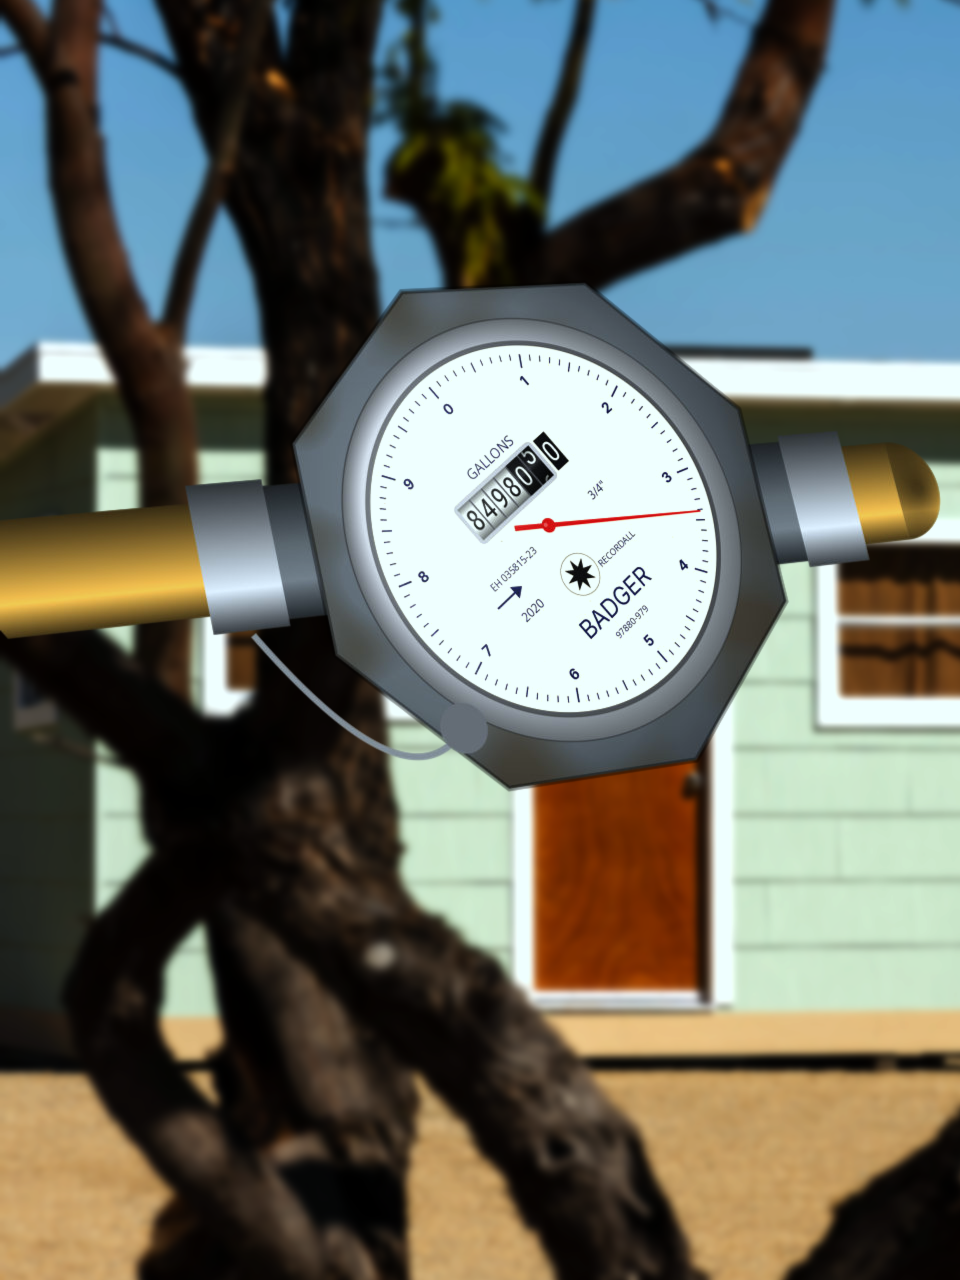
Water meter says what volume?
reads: 8498053.4 gal
